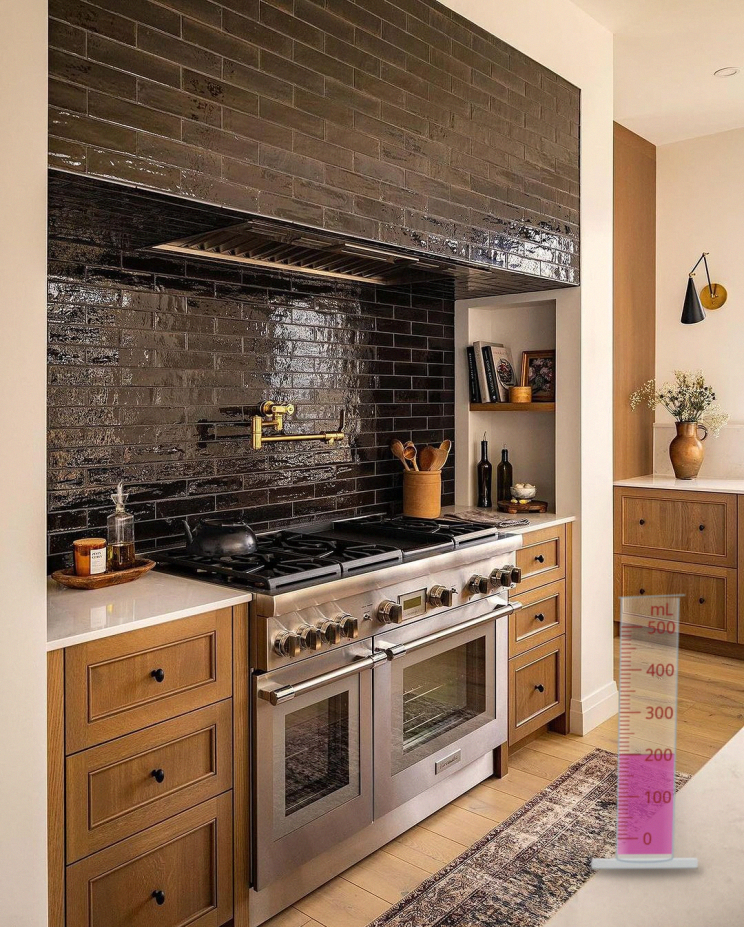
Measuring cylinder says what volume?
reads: 200 mL
